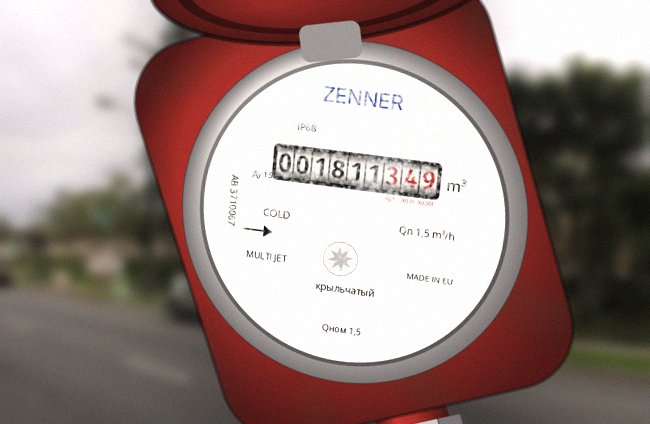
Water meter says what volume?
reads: 1811.349 m³
